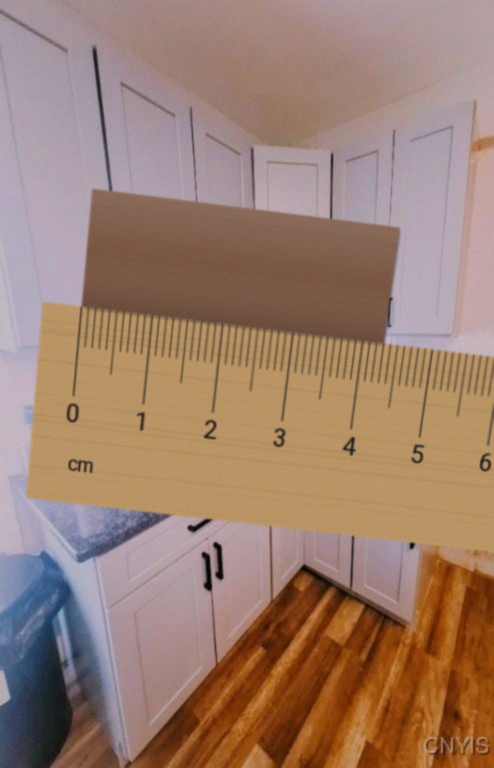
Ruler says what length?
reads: 4.3 cm
